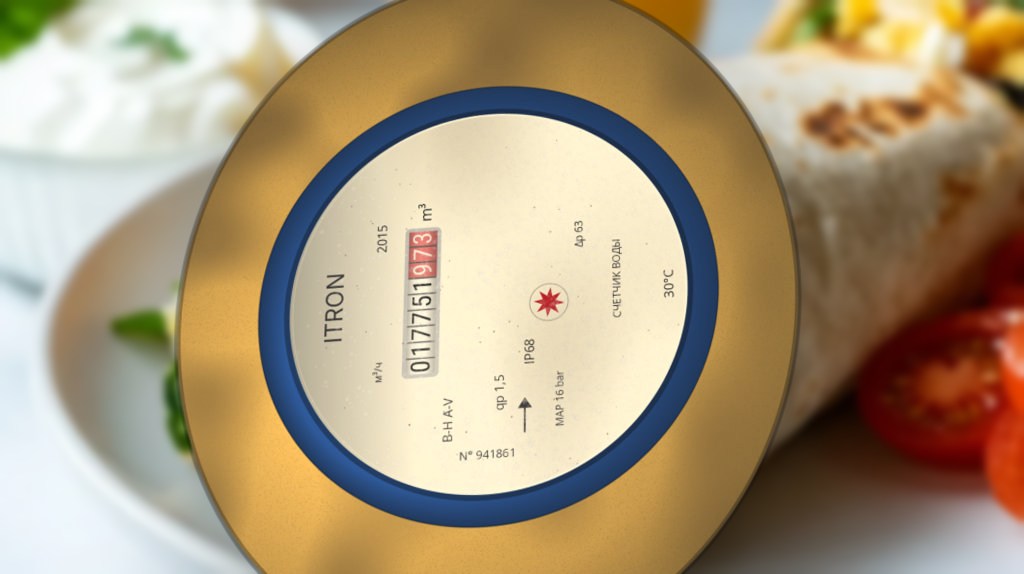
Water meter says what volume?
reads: 17751.973 m³
